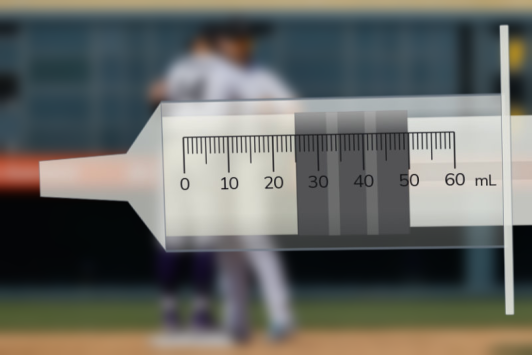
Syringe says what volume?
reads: 25 mL
